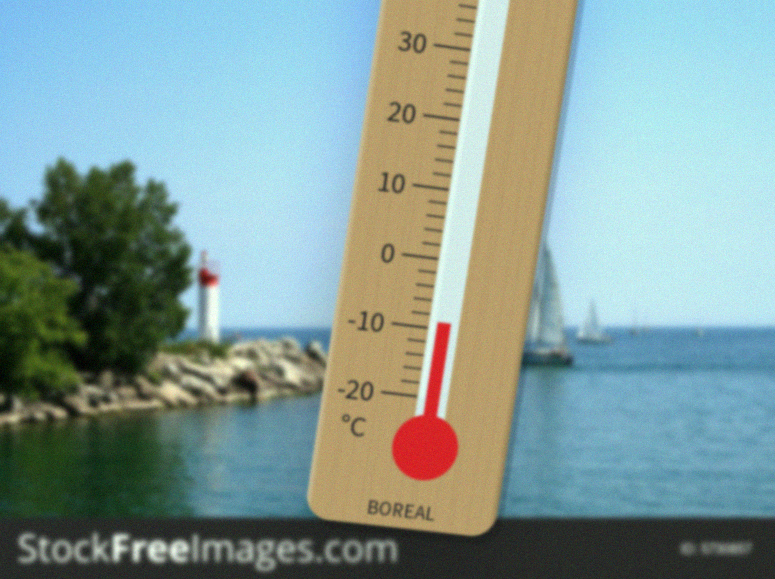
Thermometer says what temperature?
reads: -9 °C
